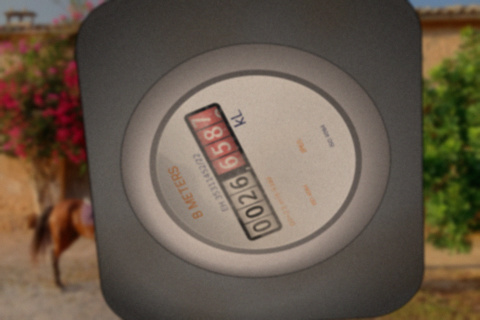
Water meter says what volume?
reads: 26.6587 kL
